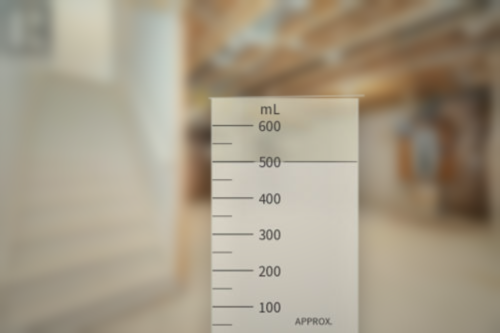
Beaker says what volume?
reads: 500 mL
